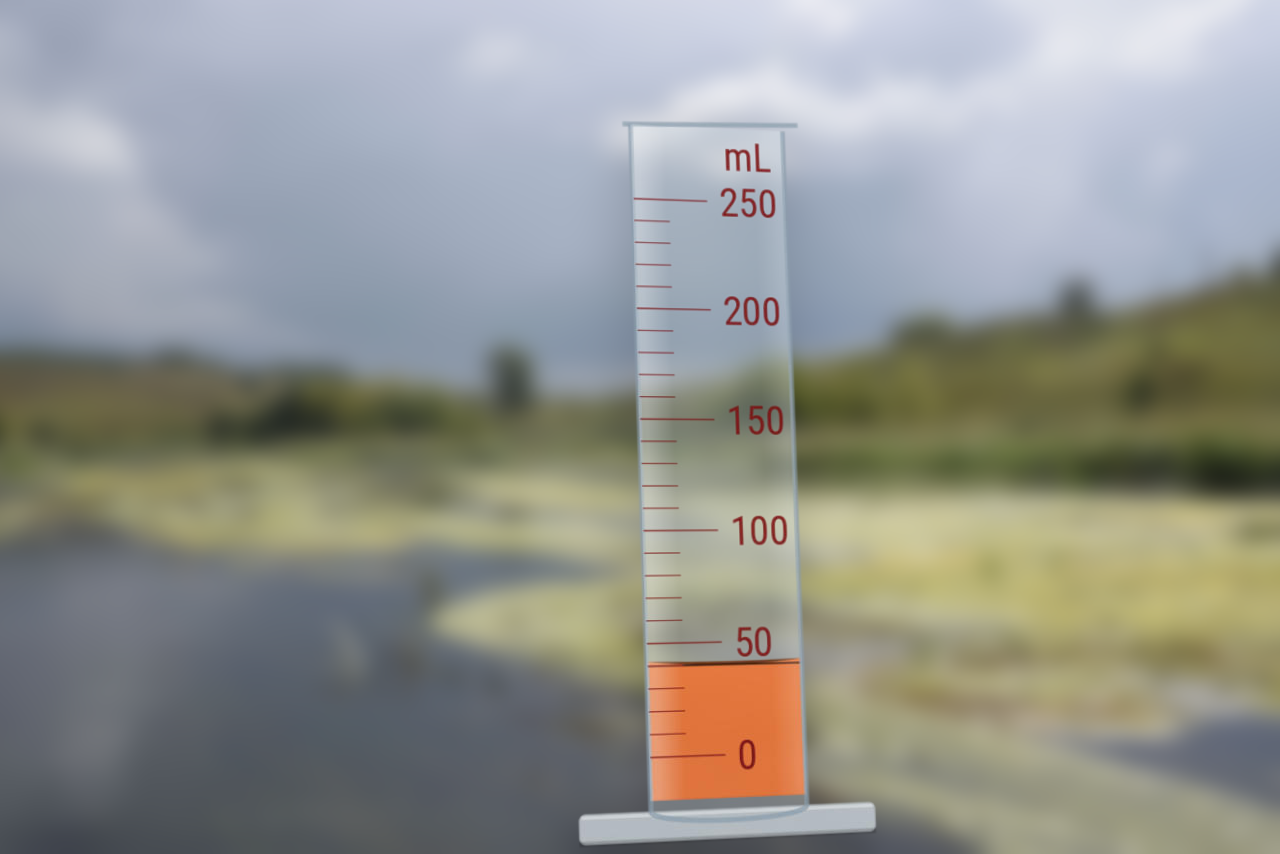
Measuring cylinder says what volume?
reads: 40 mL
